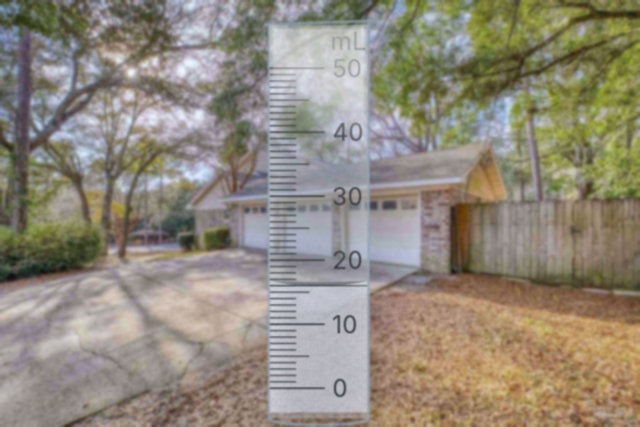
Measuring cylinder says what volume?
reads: 16 mL
